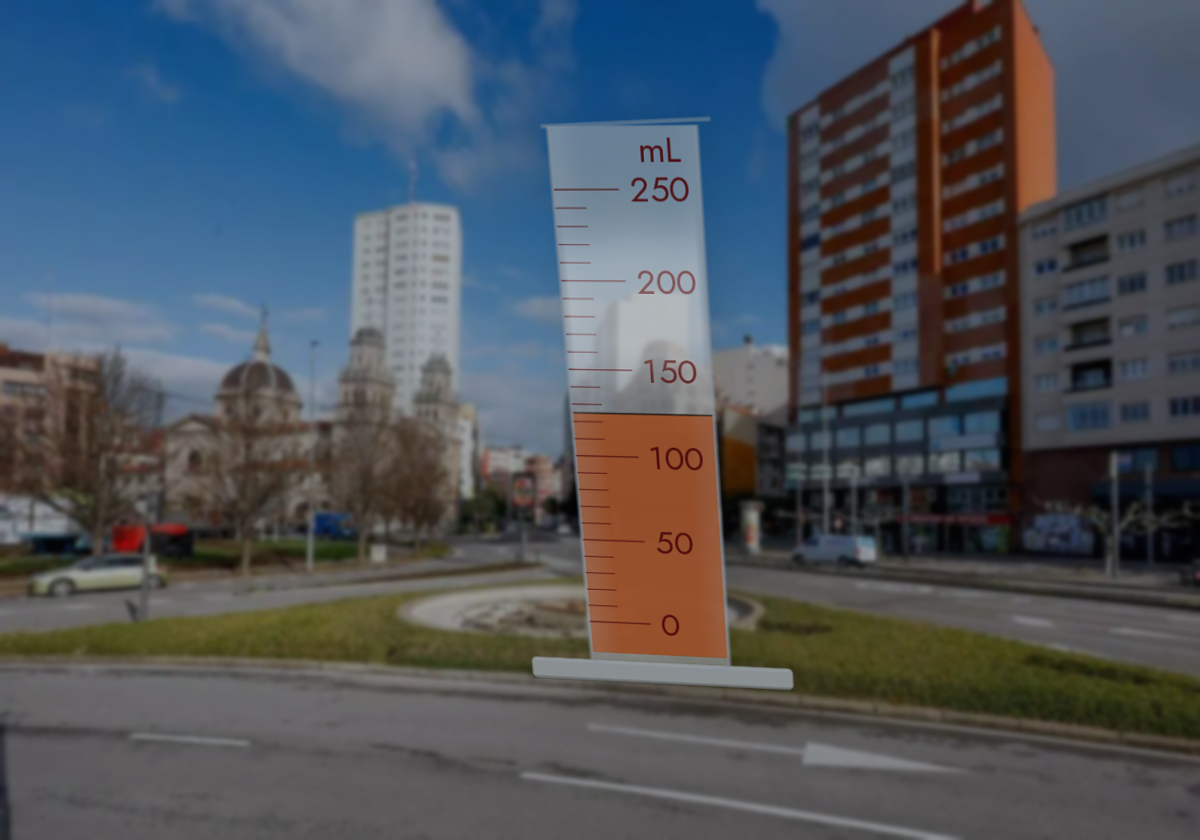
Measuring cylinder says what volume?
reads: 125 mL
